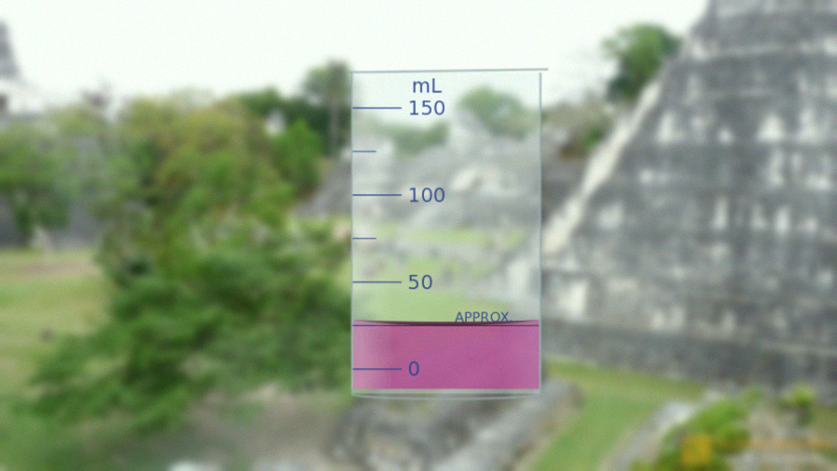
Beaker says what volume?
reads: 25 mL
